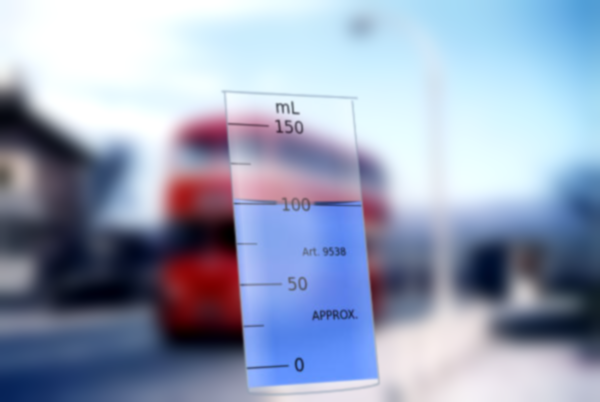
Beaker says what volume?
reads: 100 mL
